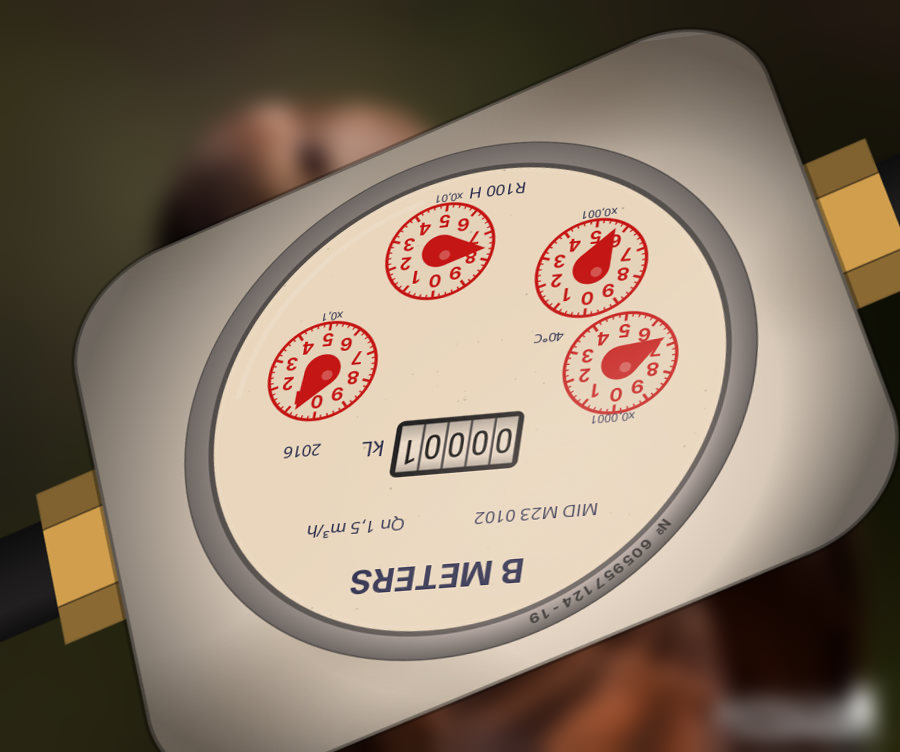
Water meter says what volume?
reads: 1.0756 kL
